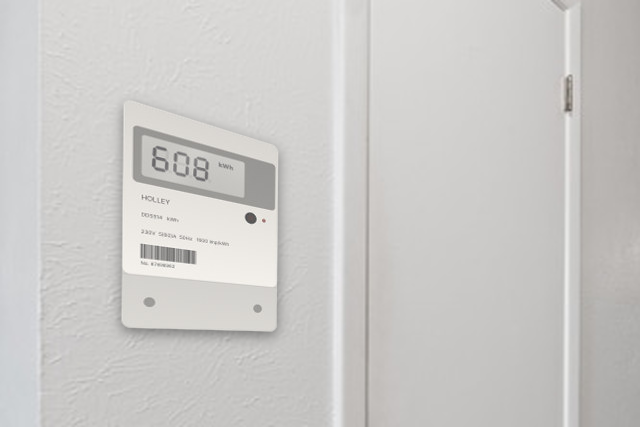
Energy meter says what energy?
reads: 608 kWh
